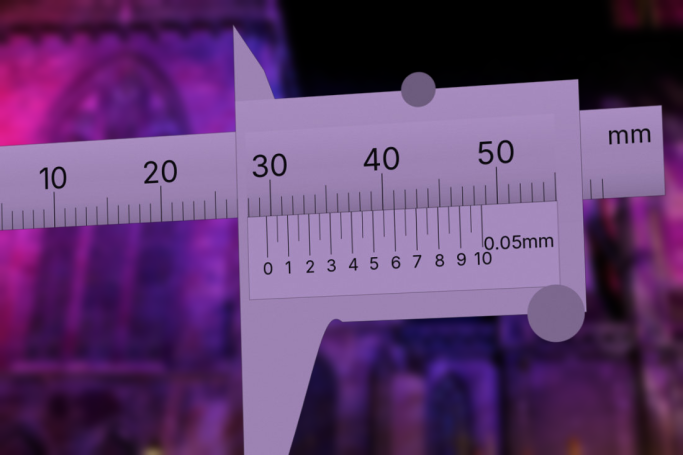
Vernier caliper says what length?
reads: 29.6 mm
